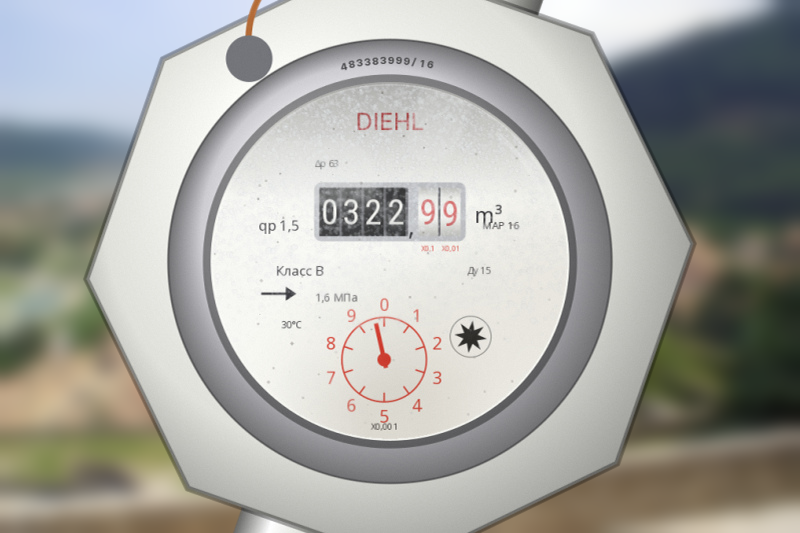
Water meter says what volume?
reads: 322.989 m³
